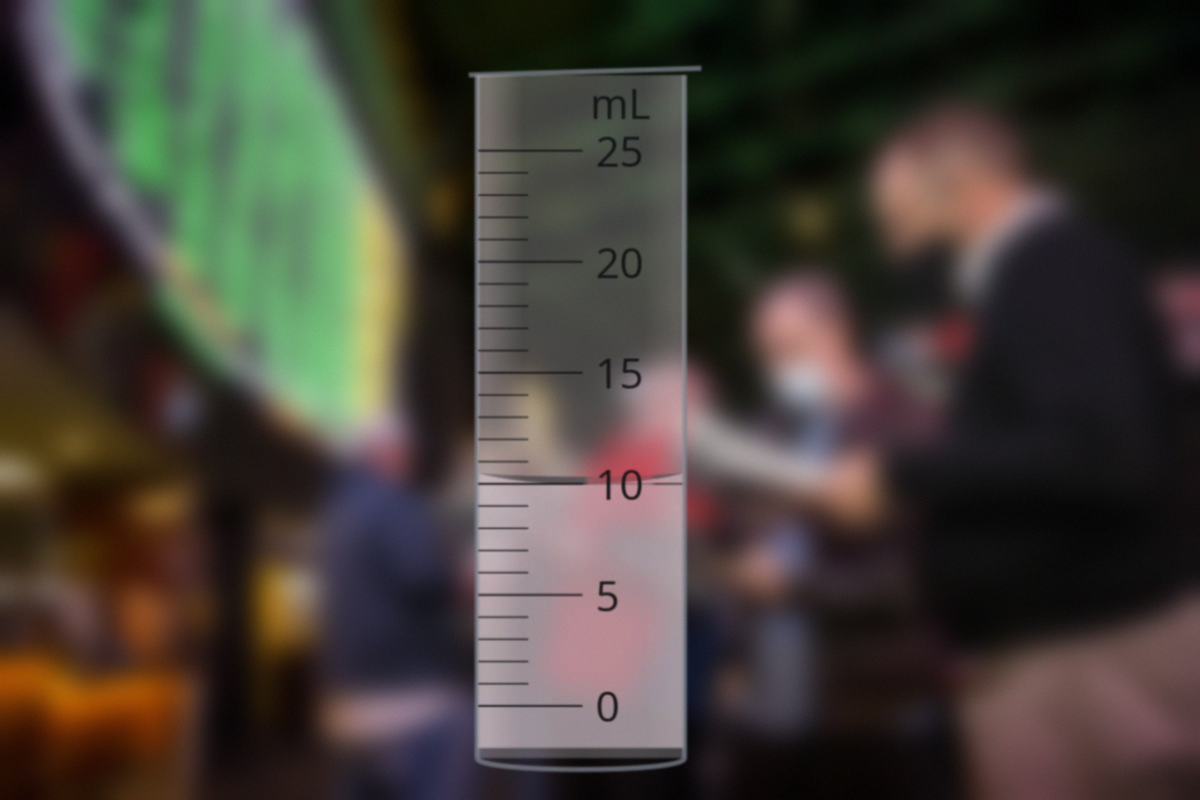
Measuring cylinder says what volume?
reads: 10 mL
